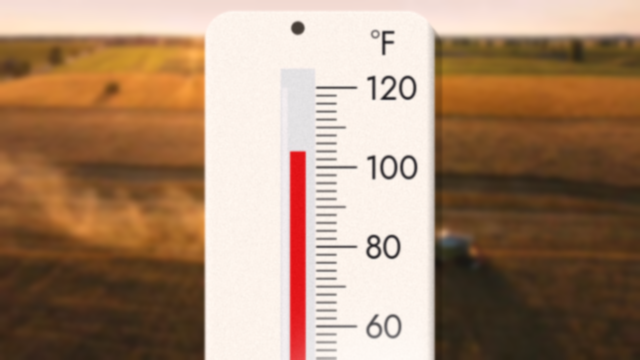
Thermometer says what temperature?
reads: 104 °F
